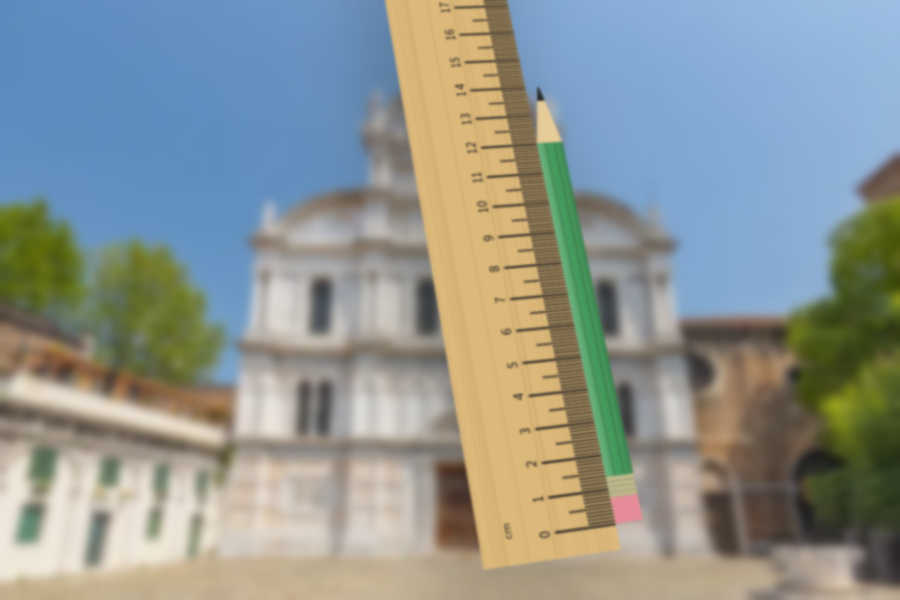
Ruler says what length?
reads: 14 cm
